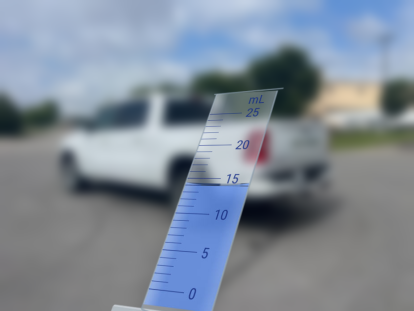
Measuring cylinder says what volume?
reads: 14 mL
